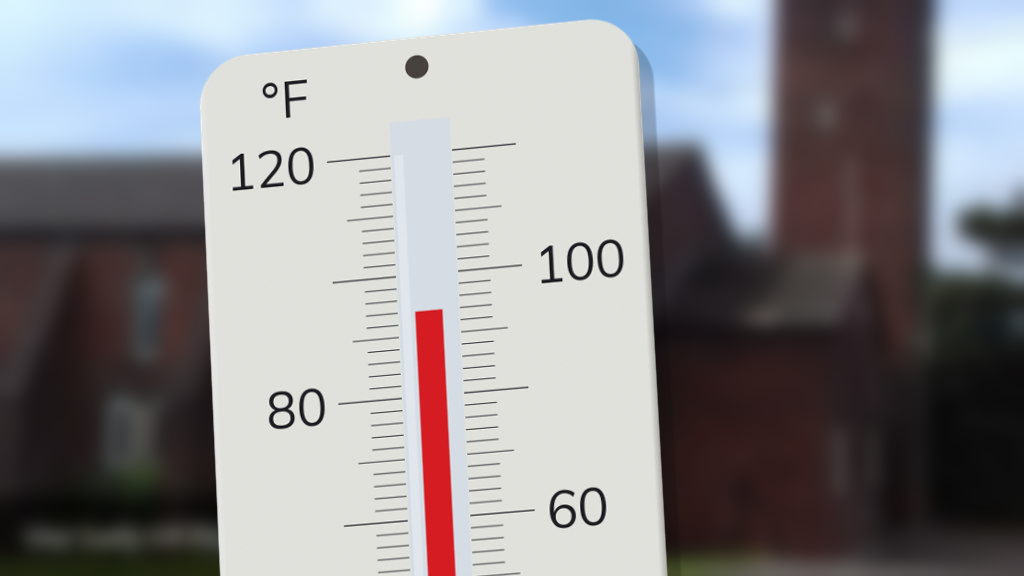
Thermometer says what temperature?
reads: 94 °F
